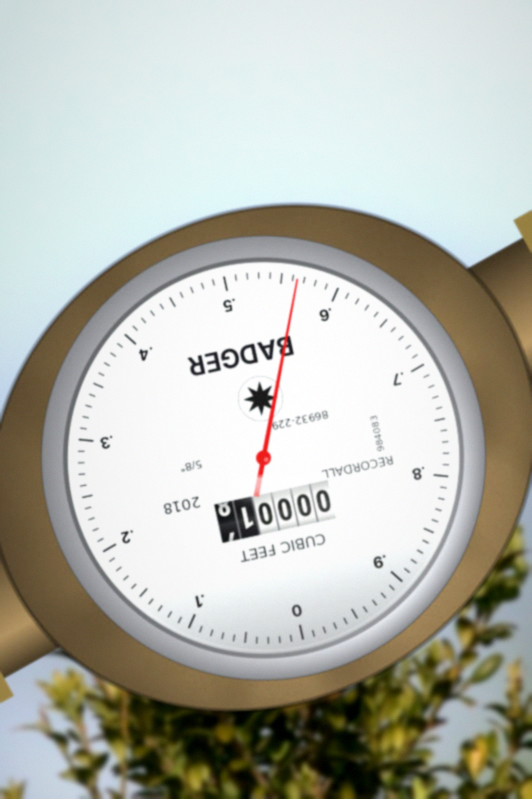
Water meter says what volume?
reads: 17.56 ft³
